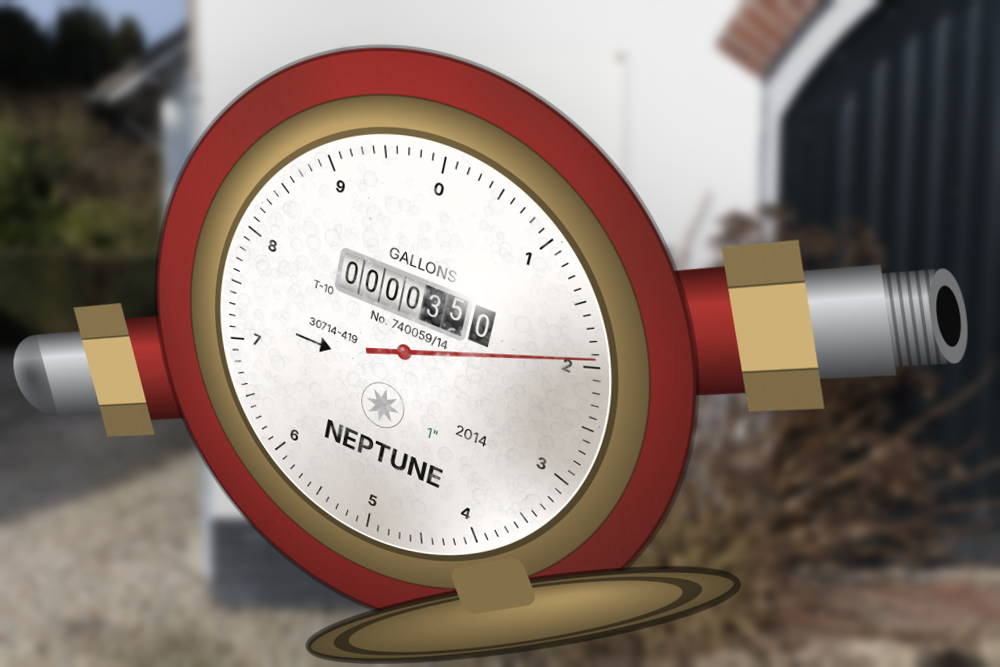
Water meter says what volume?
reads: 351.9 gal
